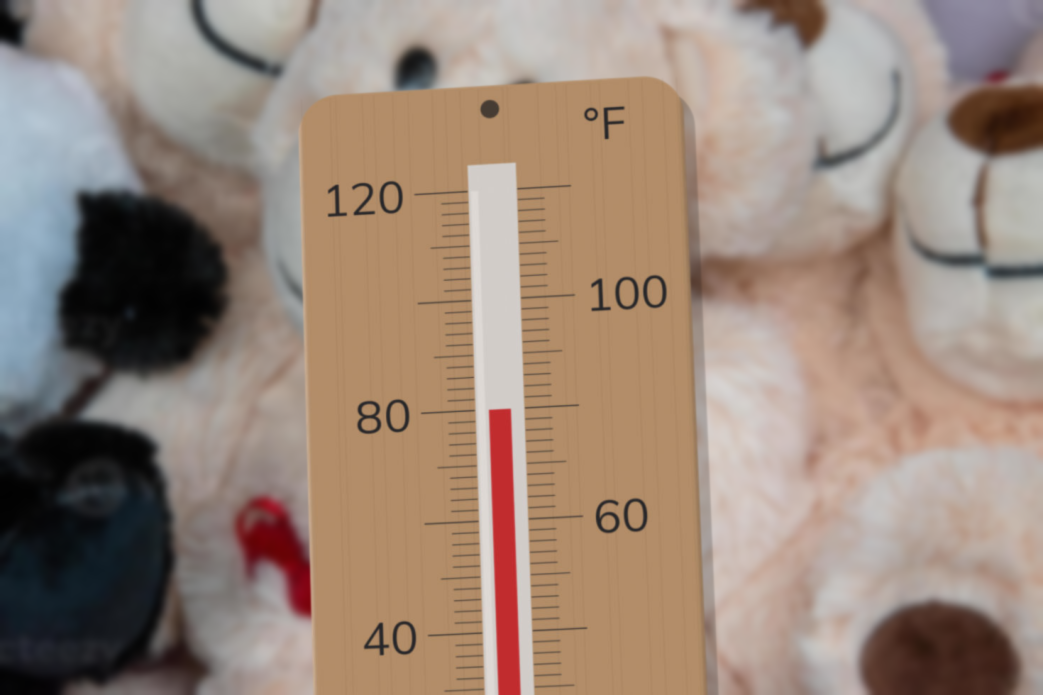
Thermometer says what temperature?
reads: 80 °F
